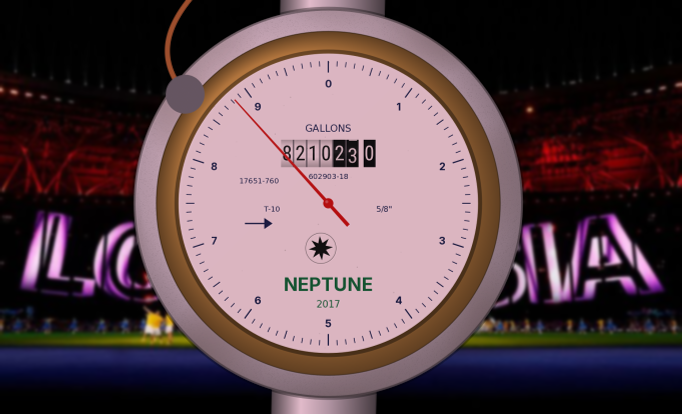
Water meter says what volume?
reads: 8210228.8 gal
